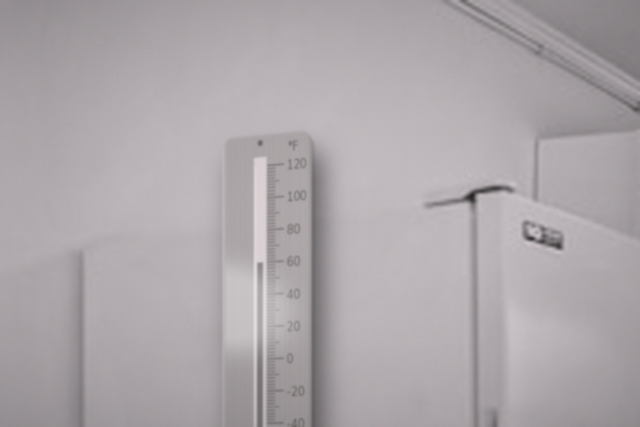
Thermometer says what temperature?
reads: 60 °F
